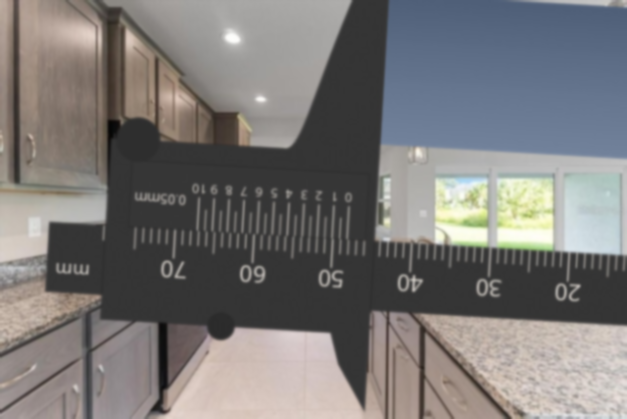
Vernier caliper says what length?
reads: 48.2 mm
